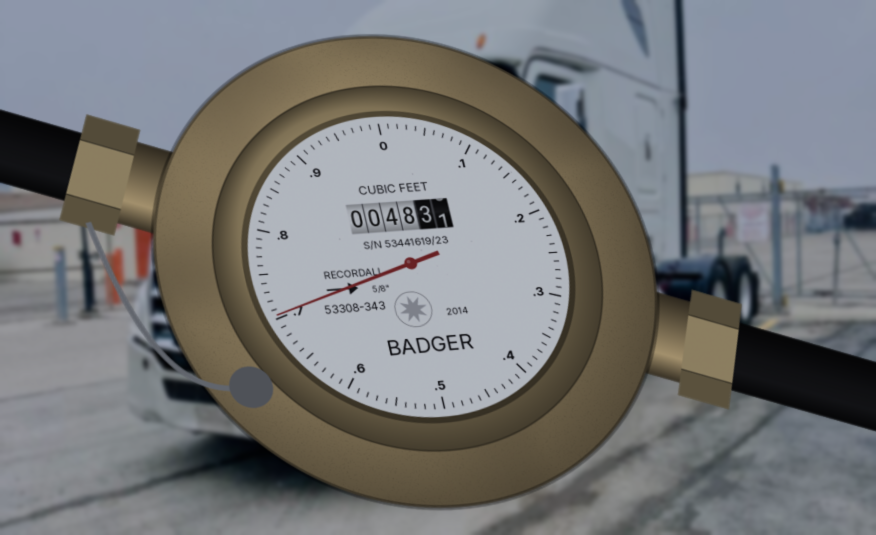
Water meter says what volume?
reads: 4830.70 ft³
